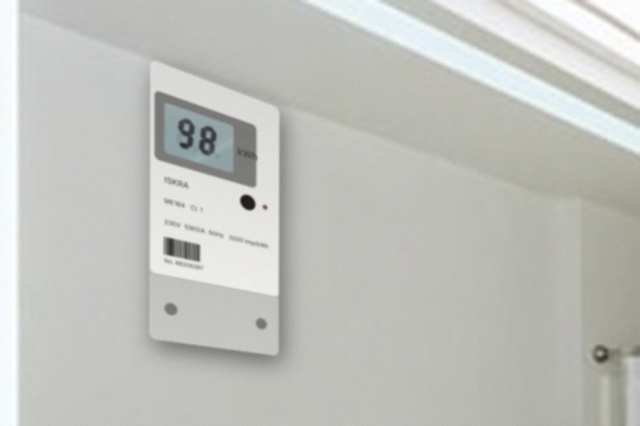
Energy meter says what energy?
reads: 98 kWh
